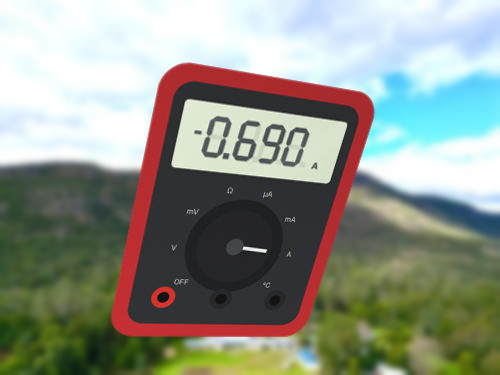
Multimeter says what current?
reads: -0.690 A
